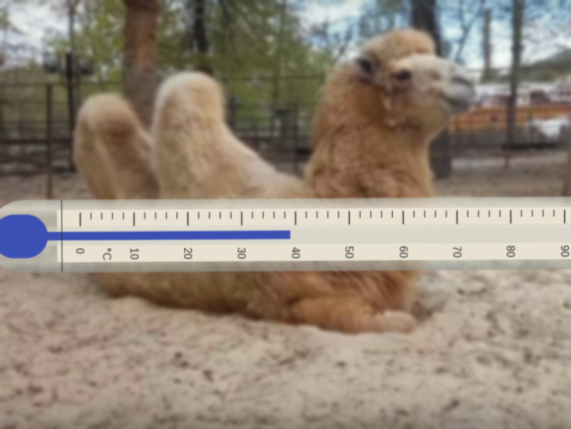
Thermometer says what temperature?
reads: 39 °C
